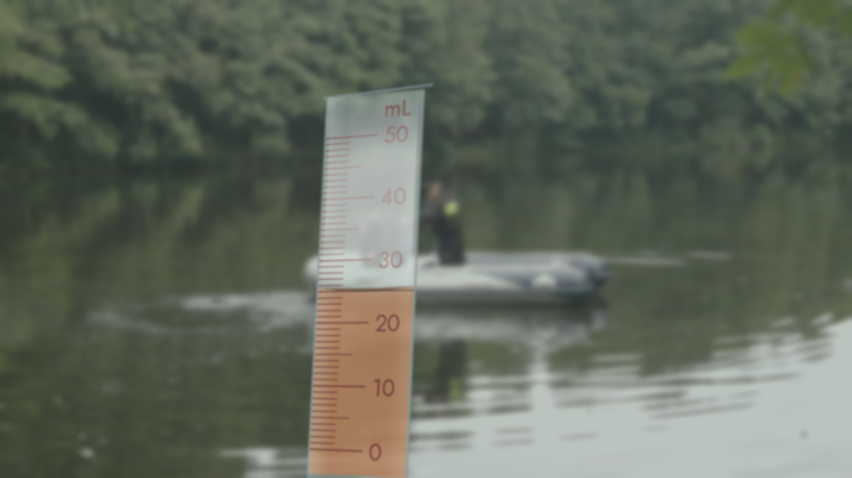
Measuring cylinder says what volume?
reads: 25 mL
